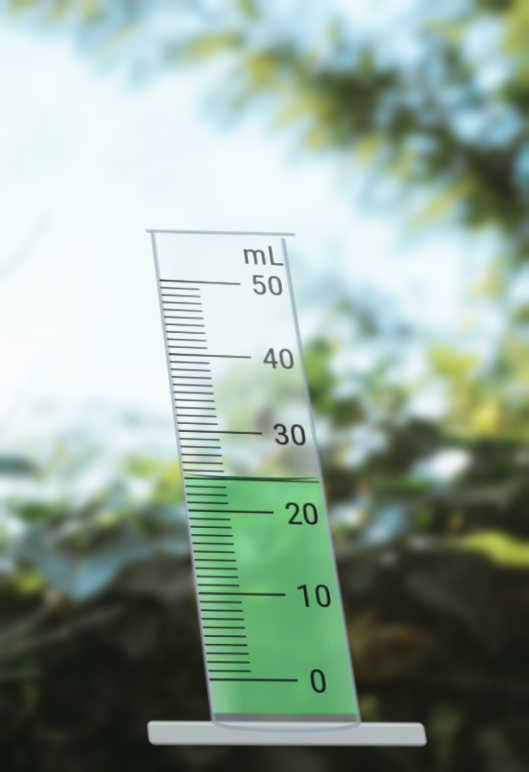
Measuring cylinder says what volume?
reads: 24 mL
